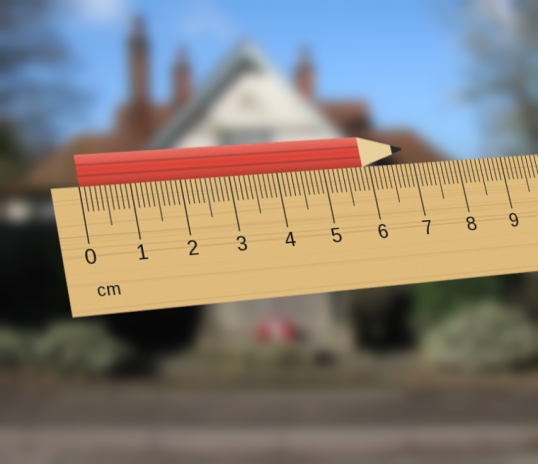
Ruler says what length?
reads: 6.8 cm
